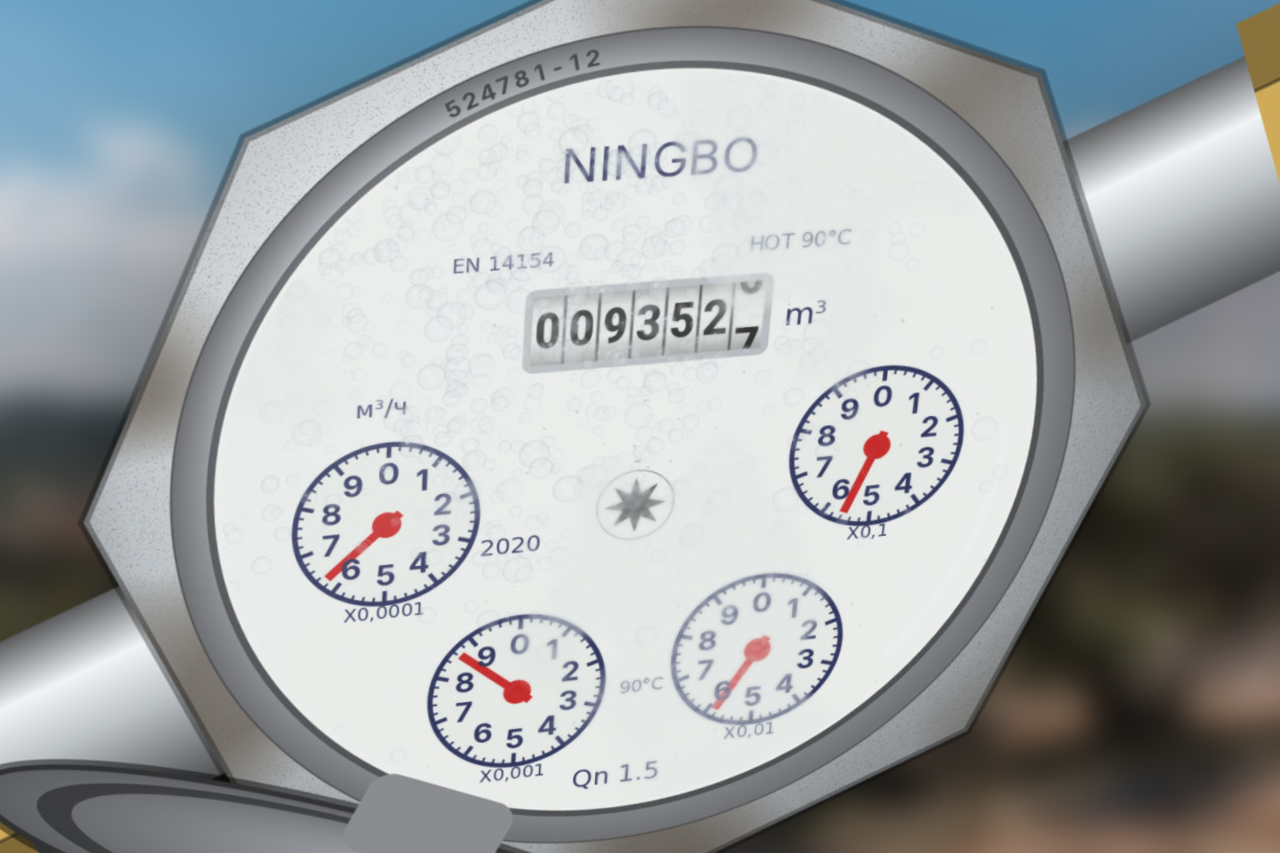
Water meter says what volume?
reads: 93526.5586 m³
